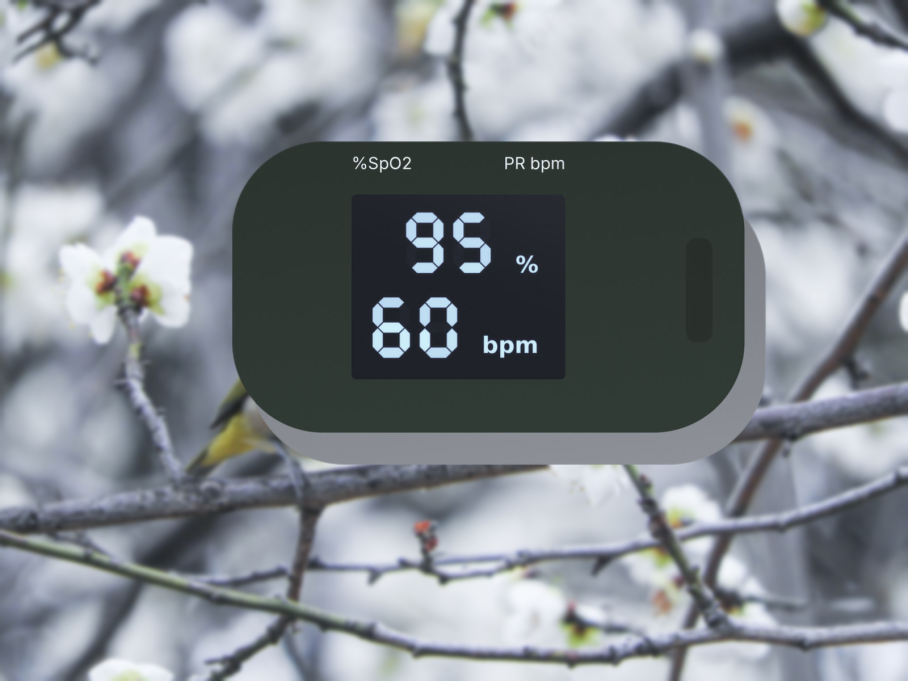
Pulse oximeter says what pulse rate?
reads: 60 bpm
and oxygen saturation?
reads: 95 %
